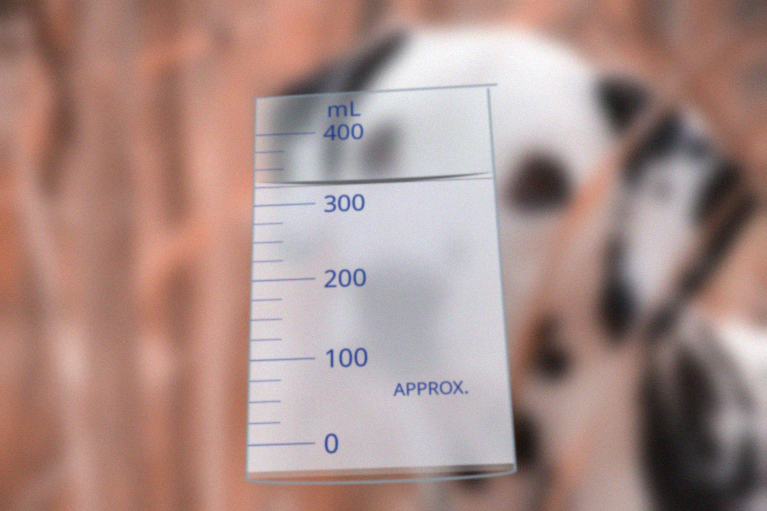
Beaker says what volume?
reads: 325 mL
